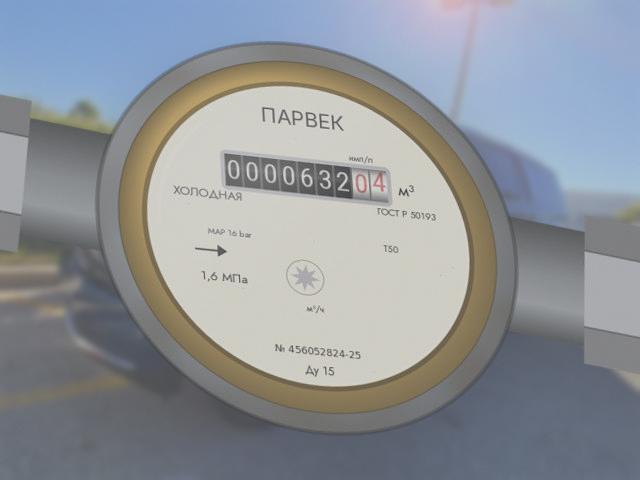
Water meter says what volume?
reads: 632.04 m³
